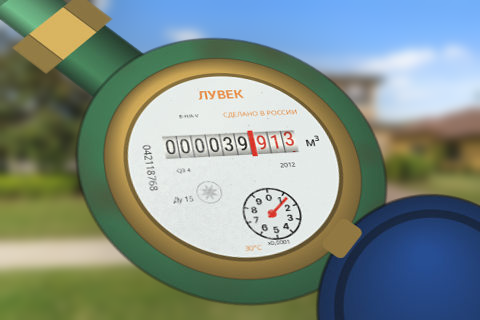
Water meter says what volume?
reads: 39.9131 m³
